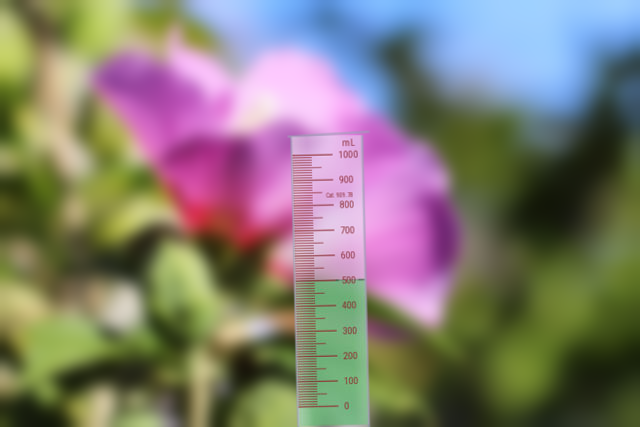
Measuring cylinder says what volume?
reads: 500 mL
